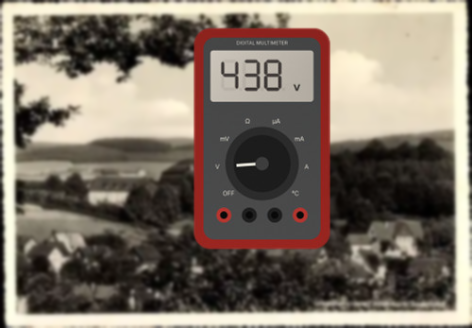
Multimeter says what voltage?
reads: 438 V
